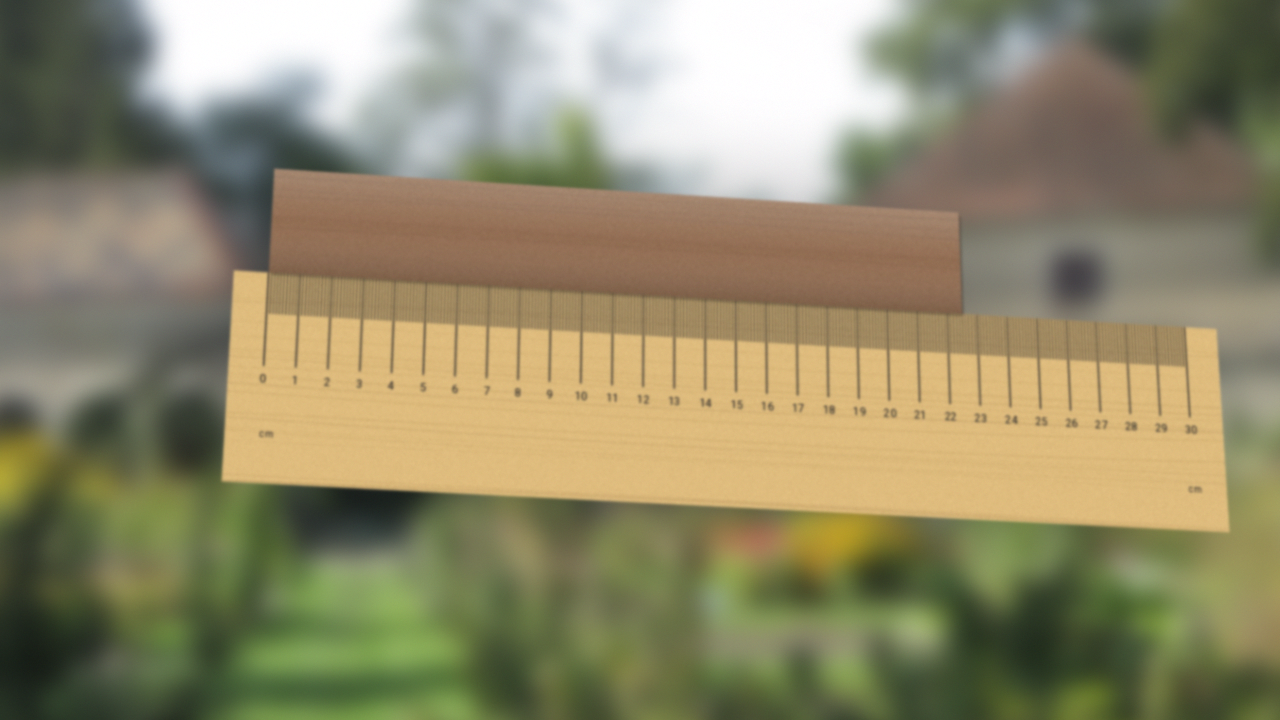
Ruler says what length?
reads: 22.5 cm
